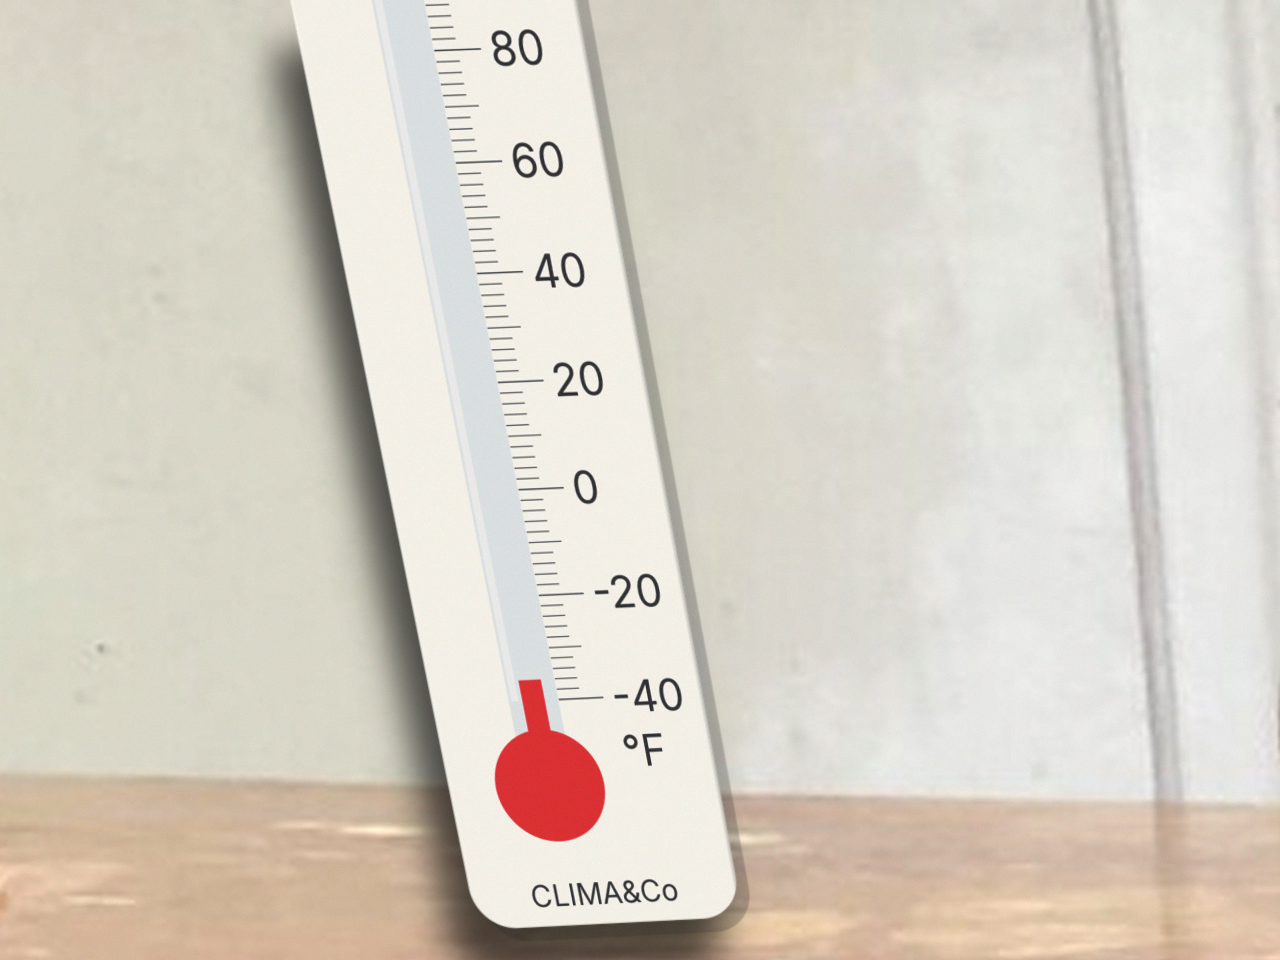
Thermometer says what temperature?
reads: -36 °F
